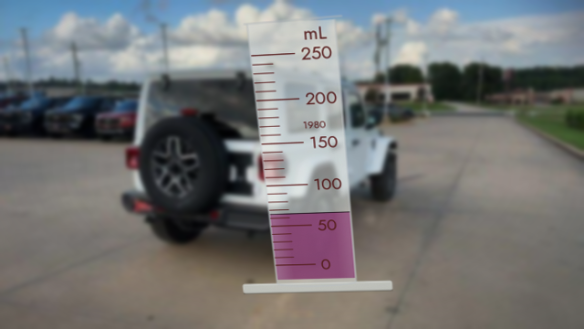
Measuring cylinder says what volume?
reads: 65 mL
